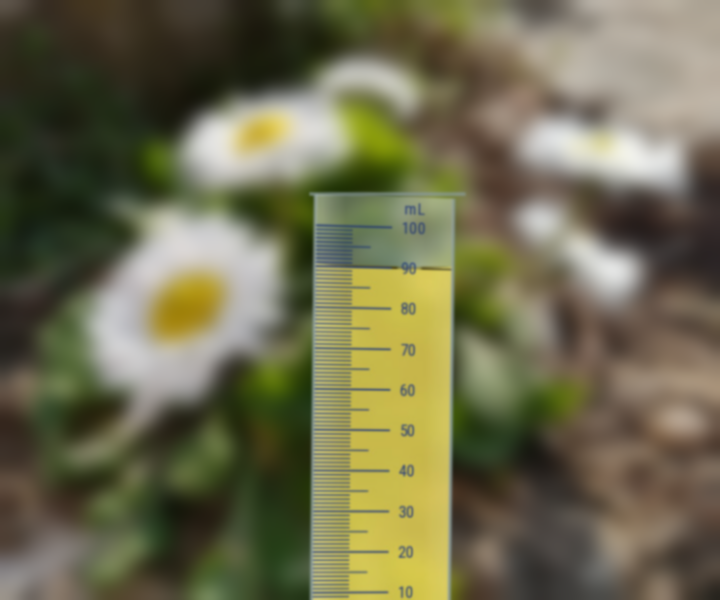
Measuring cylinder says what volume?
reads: 90 mL
